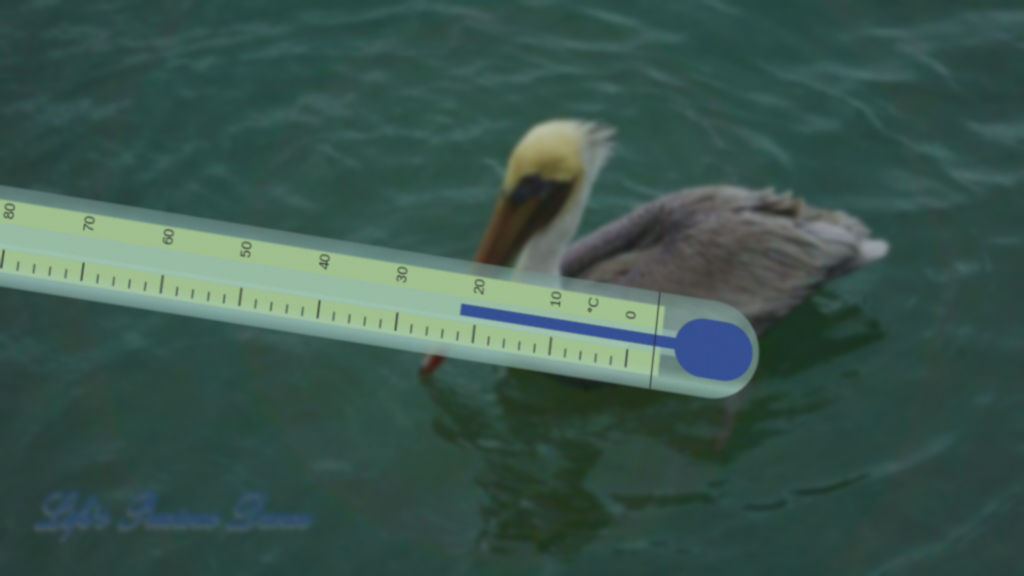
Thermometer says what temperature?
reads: 22 °C
